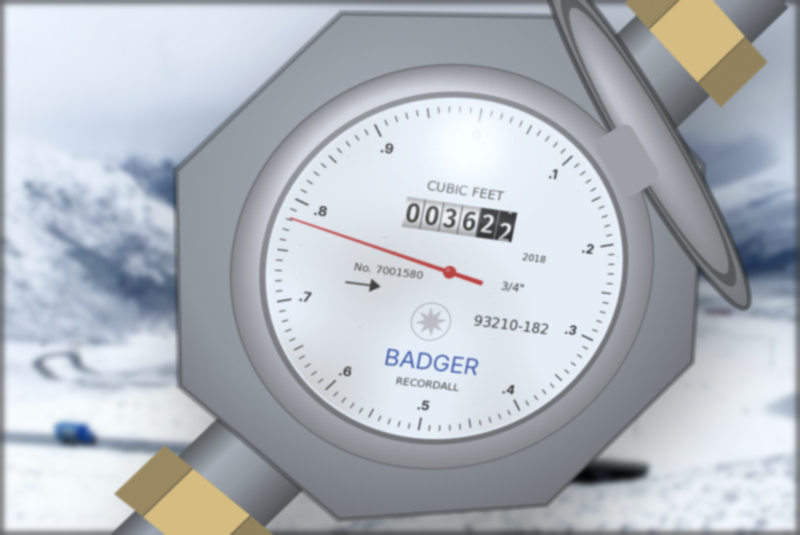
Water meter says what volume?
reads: 3621.78 ft³
